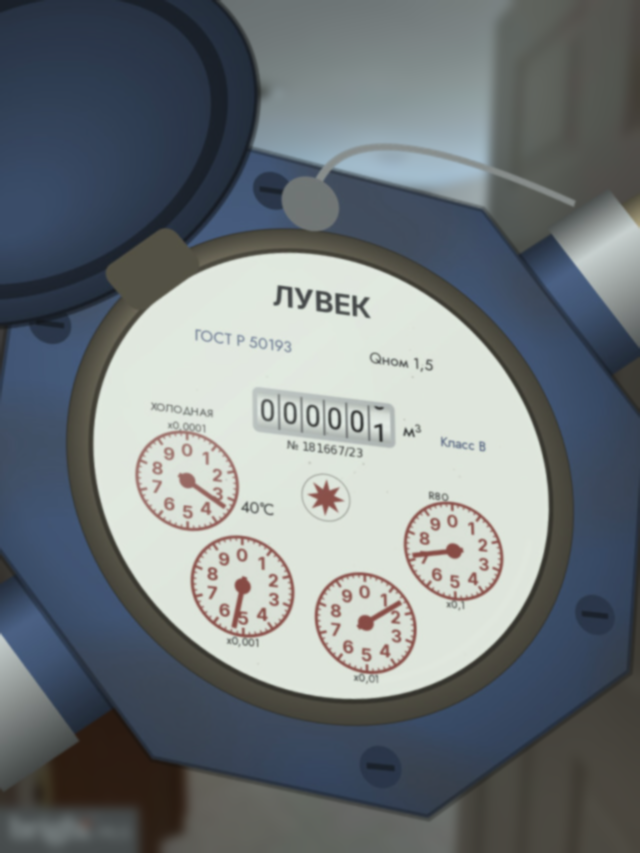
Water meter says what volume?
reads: 0.7153 m³
